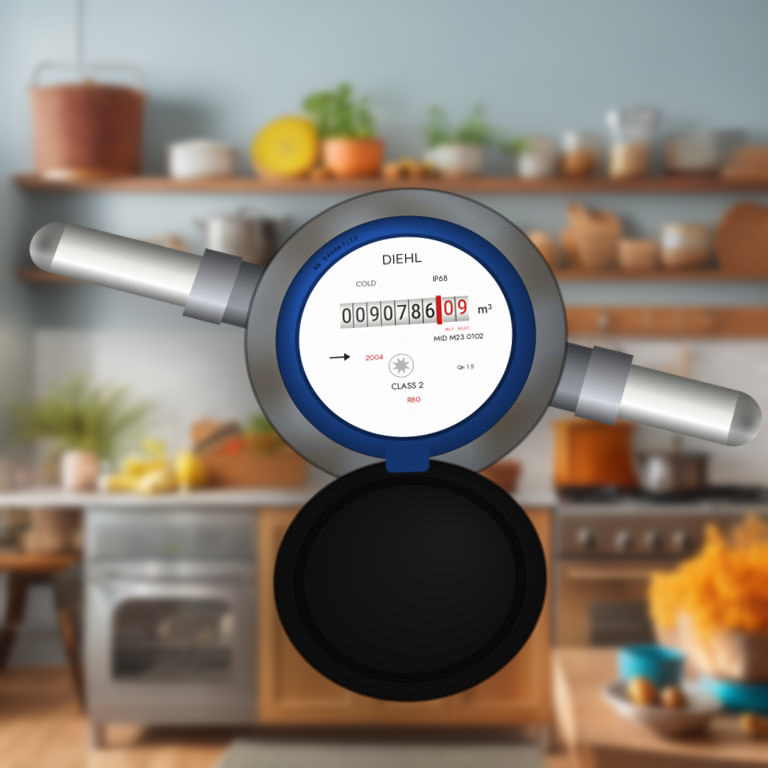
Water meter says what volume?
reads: 90786.09 m³
